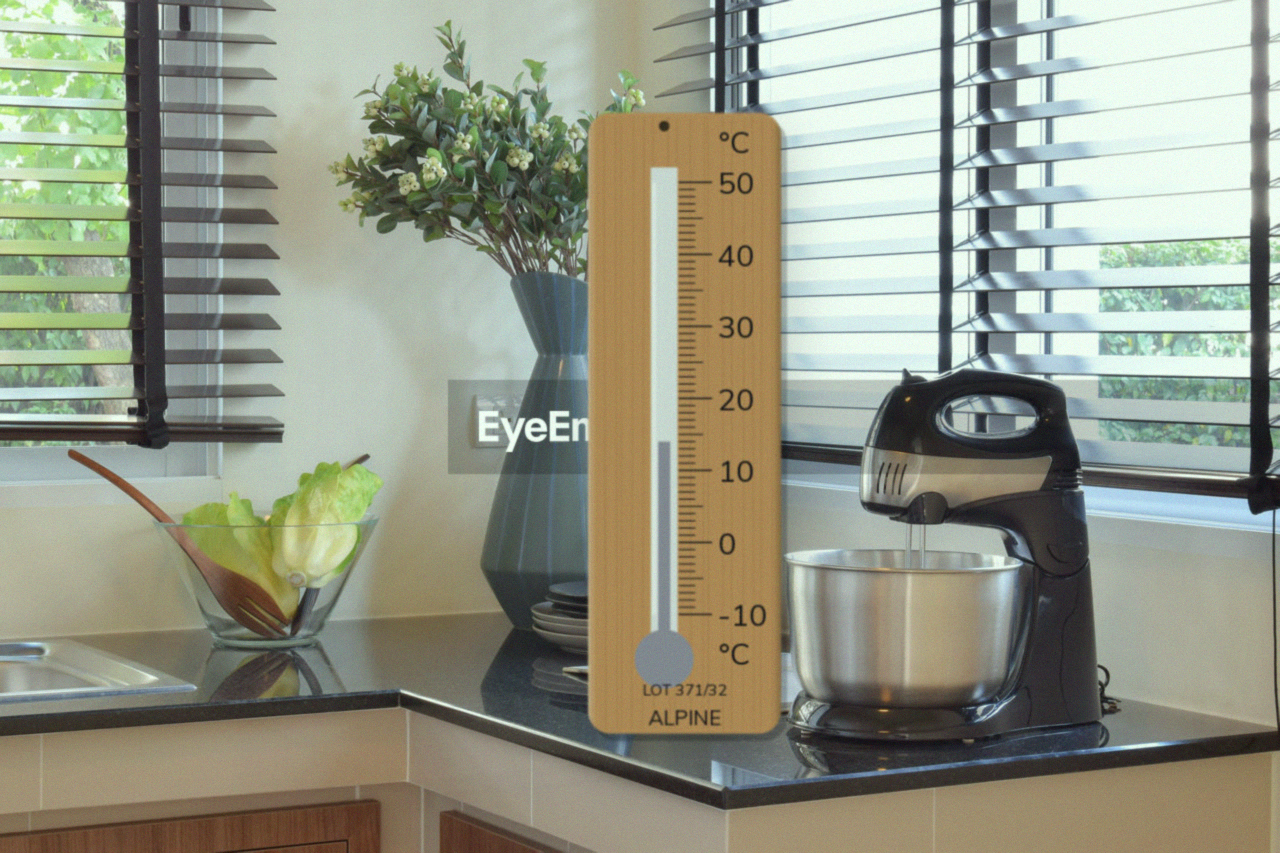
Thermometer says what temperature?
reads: 14 °C
